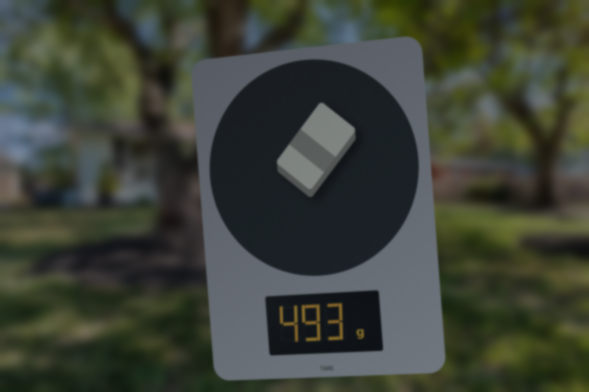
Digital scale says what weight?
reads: 493 g
